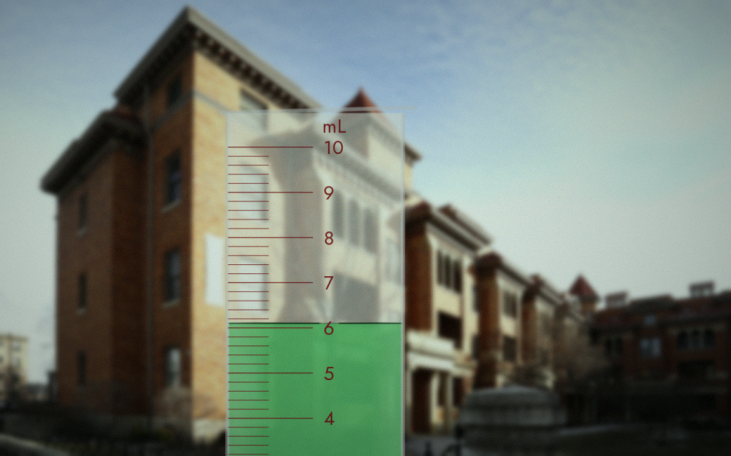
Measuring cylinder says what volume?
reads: 6.1 mL
